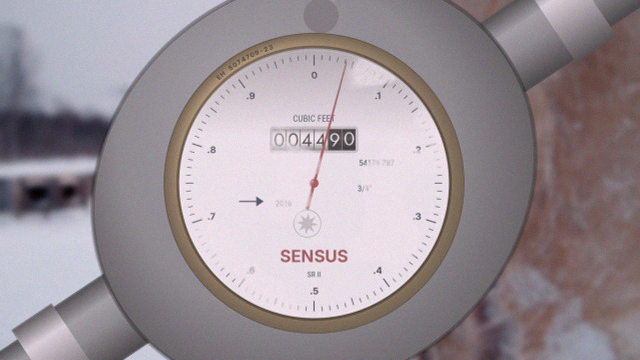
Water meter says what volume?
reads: 4490.04 ft³
